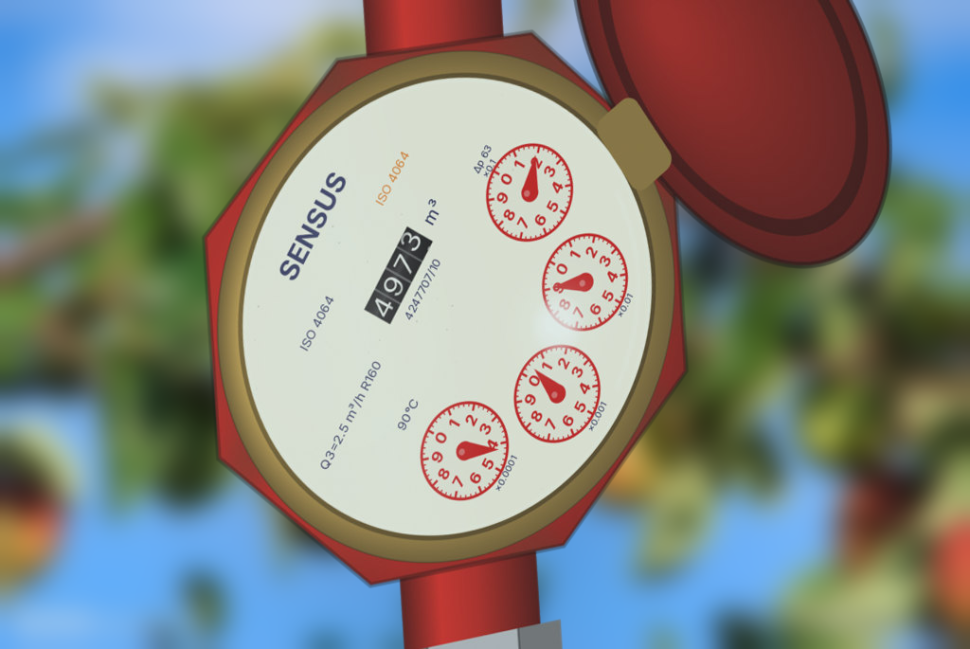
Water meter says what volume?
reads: 4973.1904 m³
